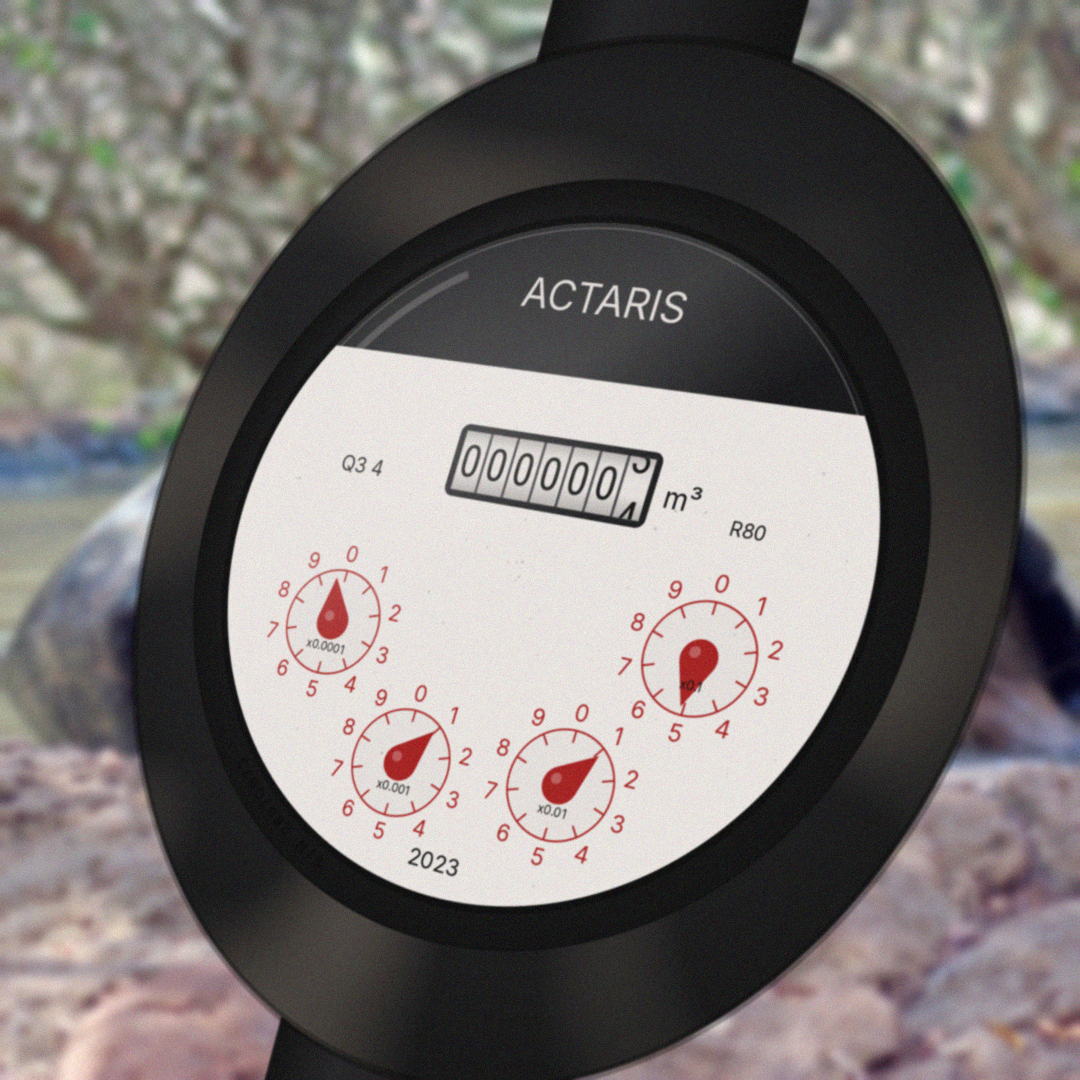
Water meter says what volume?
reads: 3.5109 m³
